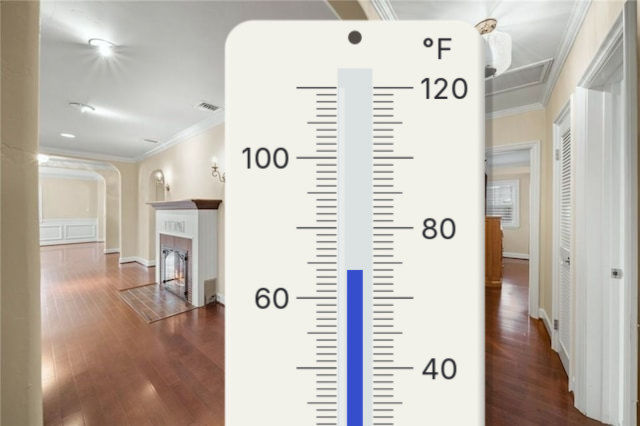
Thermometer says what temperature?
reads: 68 °F
